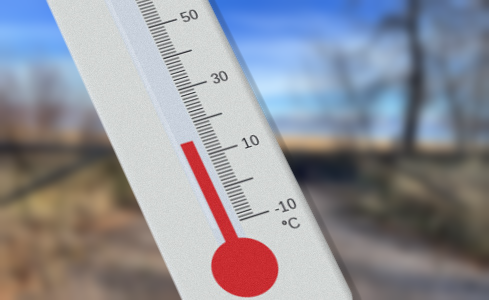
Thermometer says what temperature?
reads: 15 °C
